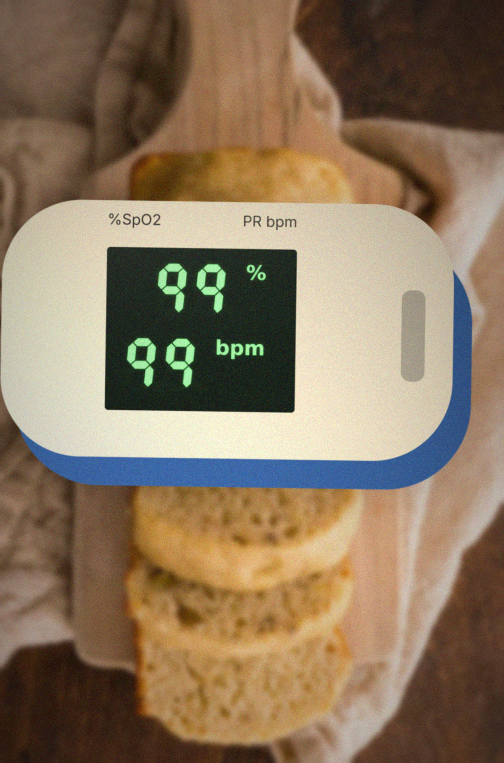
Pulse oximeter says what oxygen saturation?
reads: 99 %
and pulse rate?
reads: 99 bpm
